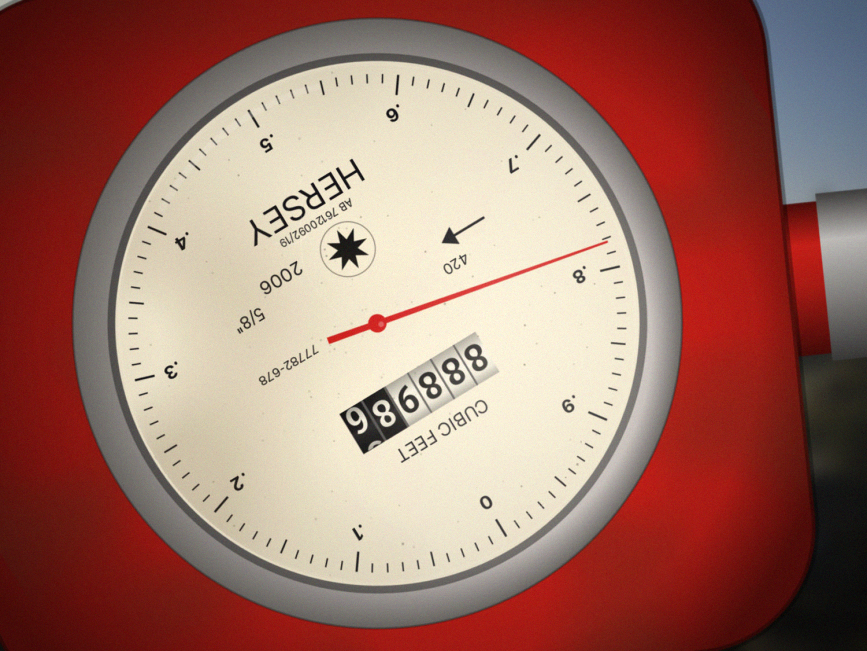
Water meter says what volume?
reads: 888985.78 ft³
